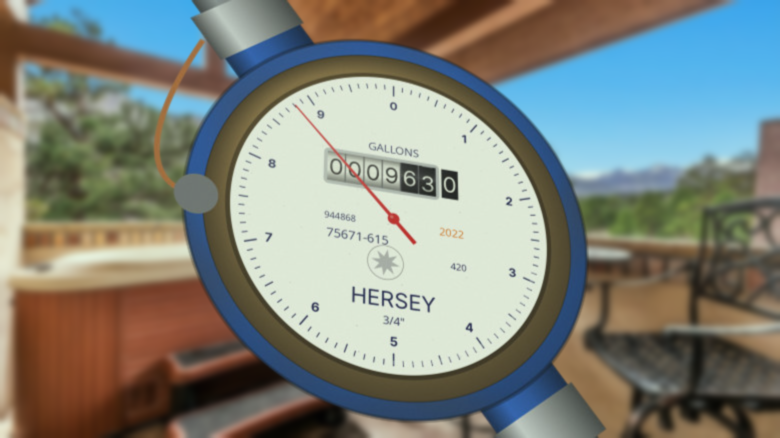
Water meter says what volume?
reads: 9628.8 gal
